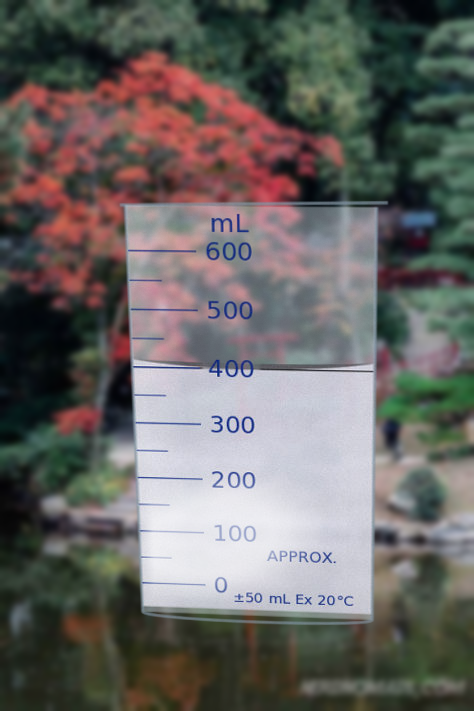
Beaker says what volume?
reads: 400 mL
